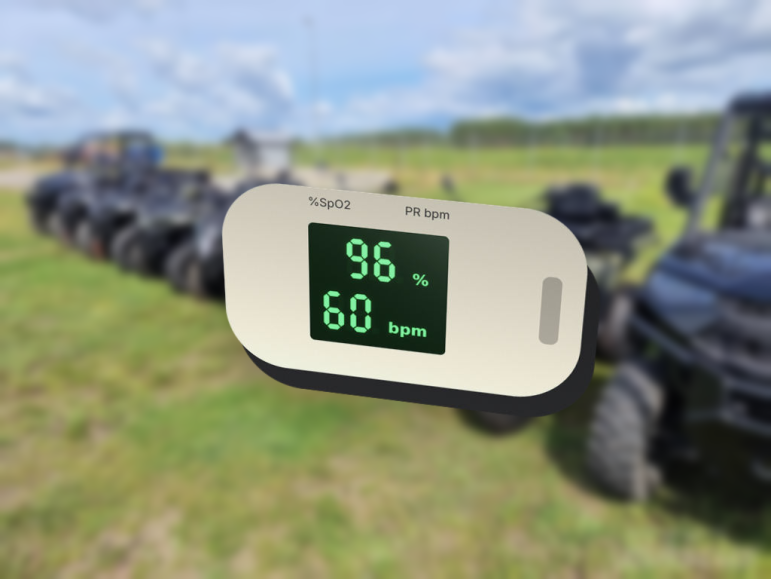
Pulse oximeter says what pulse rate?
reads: 60 bpm
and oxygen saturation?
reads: 96 %
